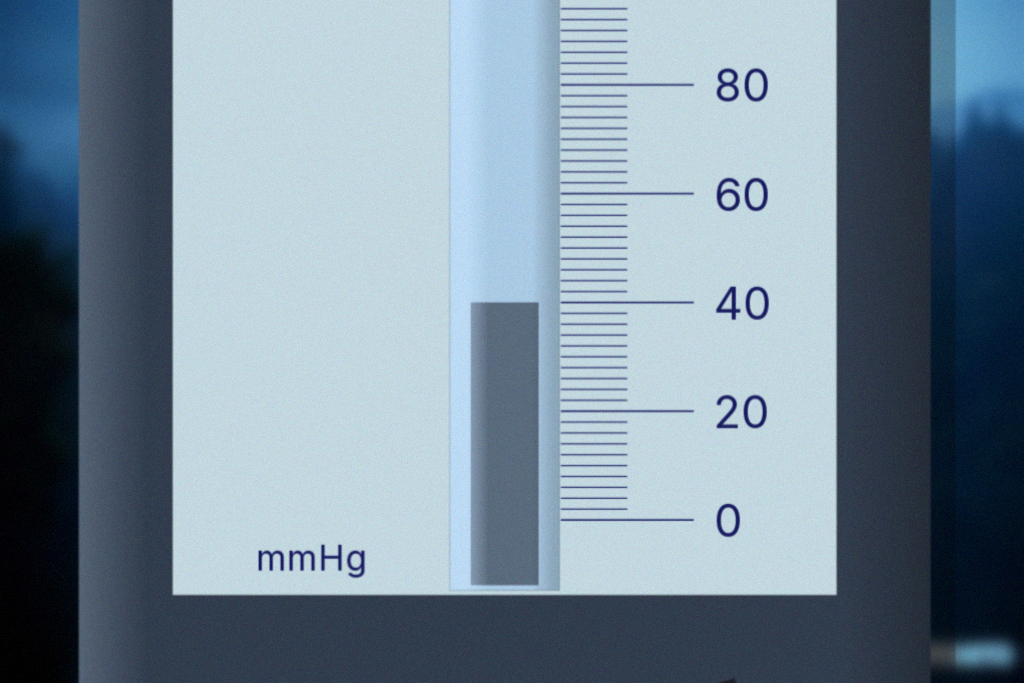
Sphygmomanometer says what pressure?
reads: 40 mmHg
